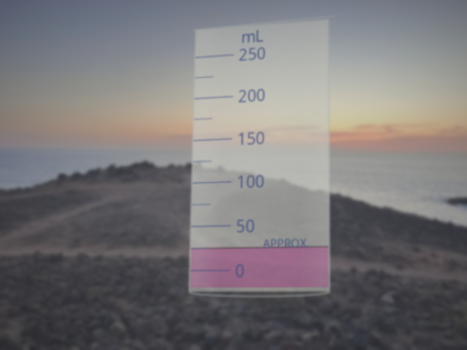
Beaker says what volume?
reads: 25 mL
